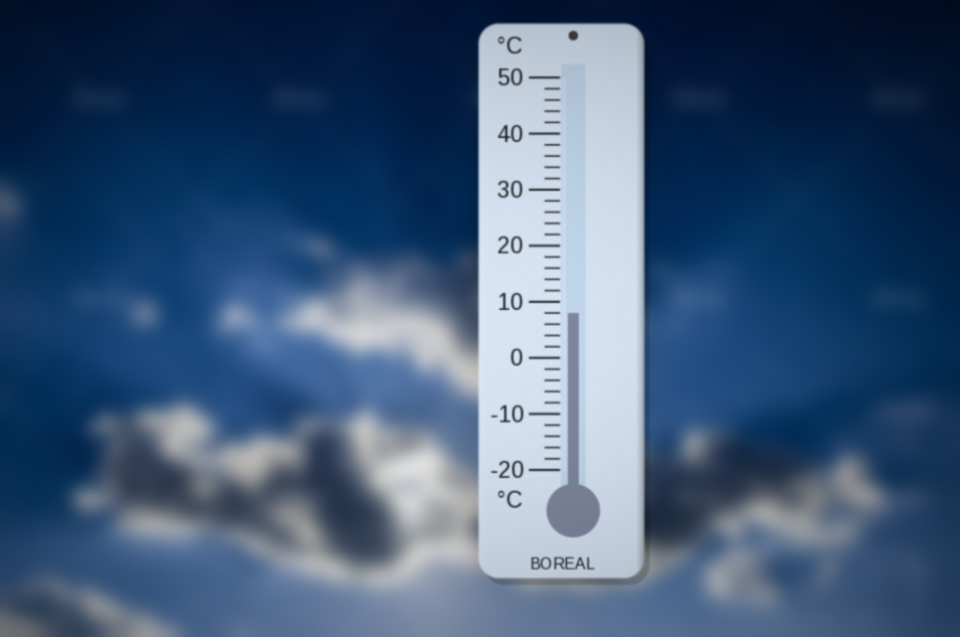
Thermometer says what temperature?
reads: 8 °C
